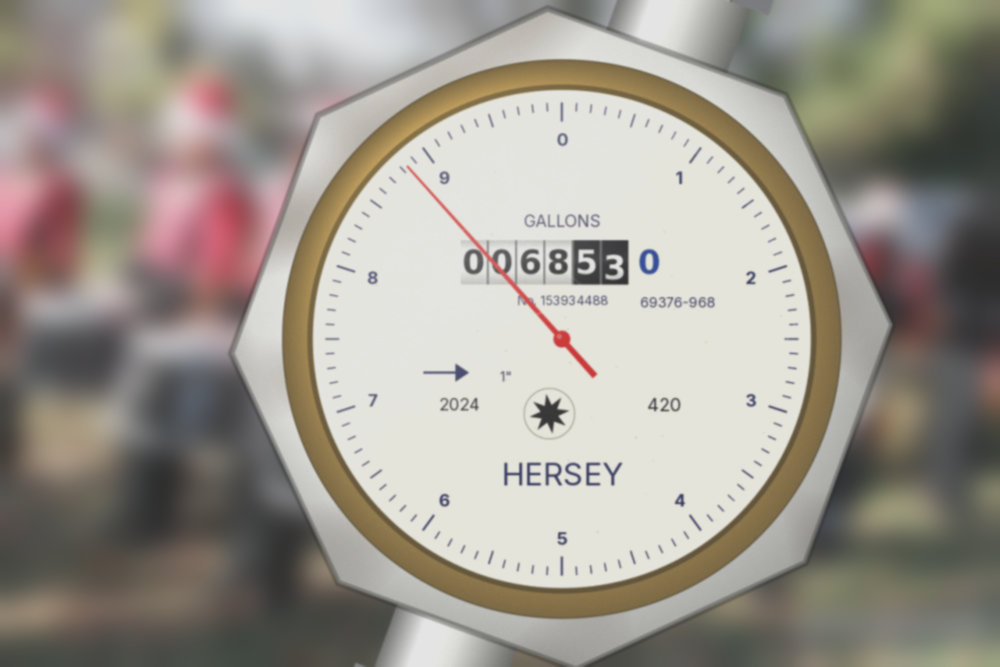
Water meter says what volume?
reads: 68528.8 gal
